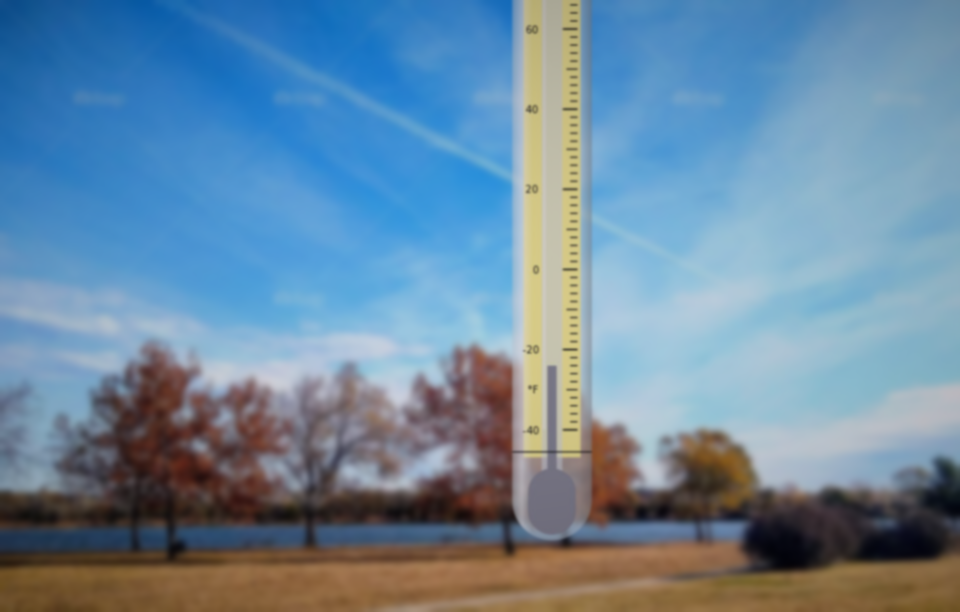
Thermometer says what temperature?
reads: -24 °F
